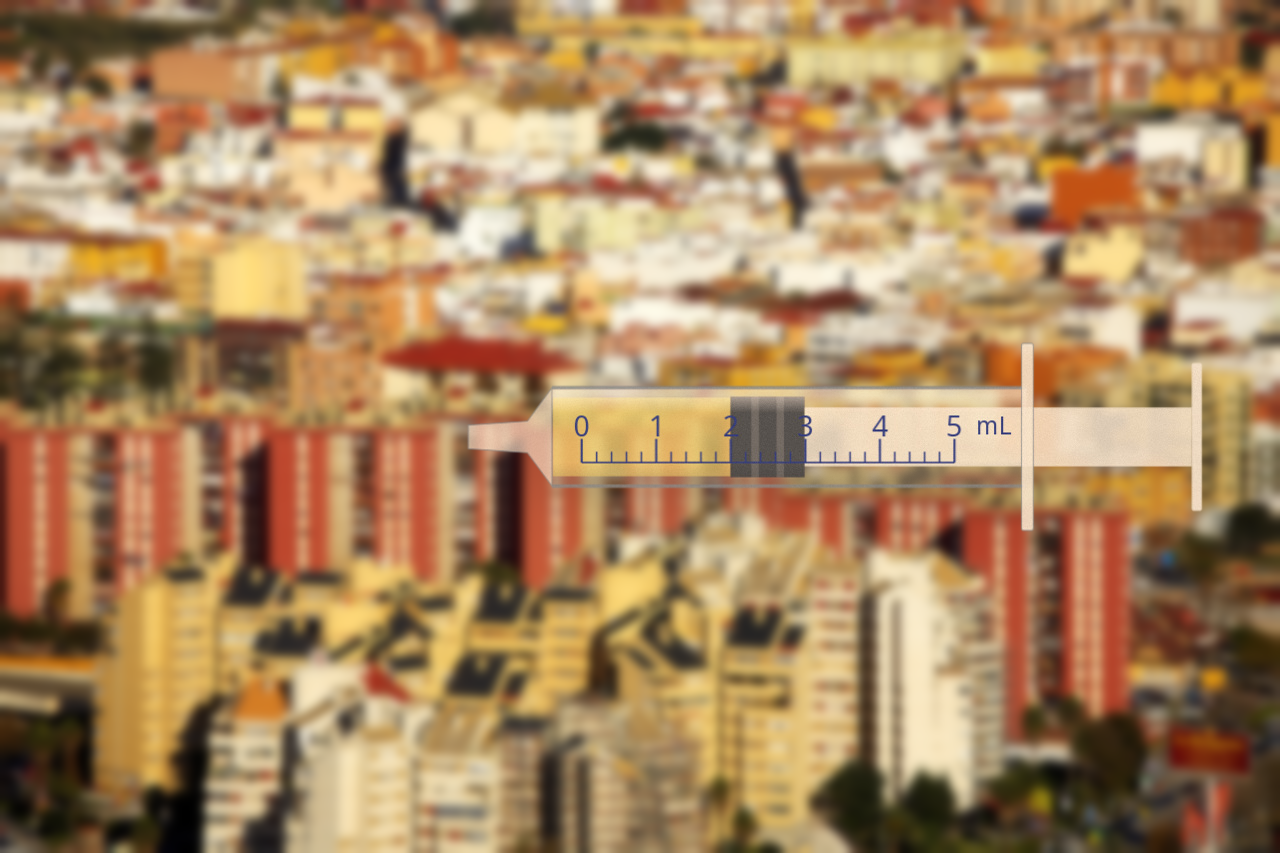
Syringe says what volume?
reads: 2 mL
